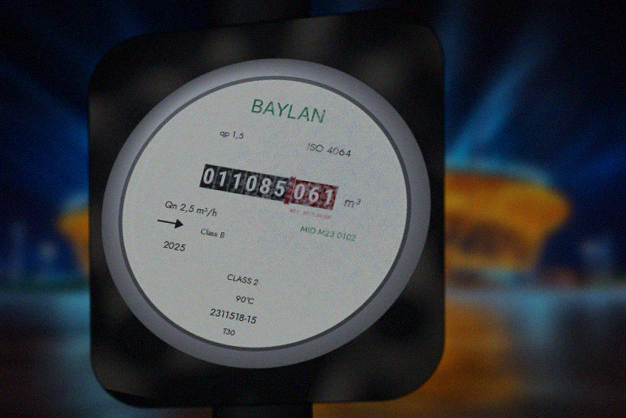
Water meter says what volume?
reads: 11085.061 m³
